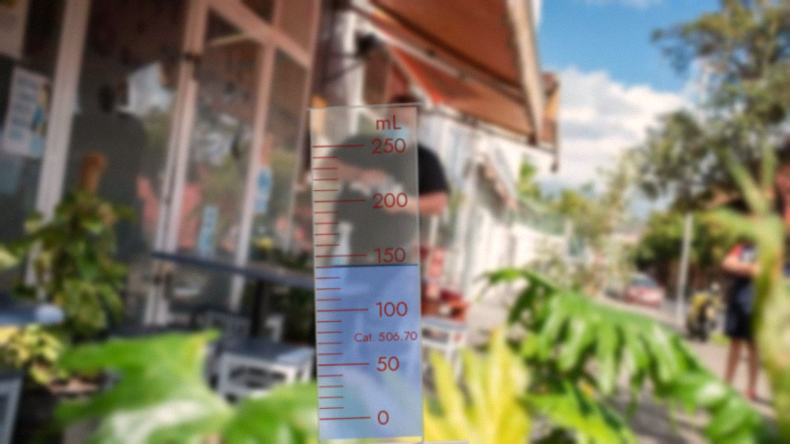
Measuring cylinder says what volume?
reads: 140 mL
